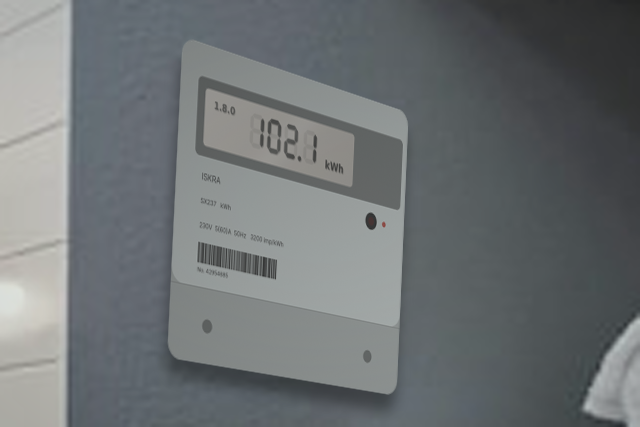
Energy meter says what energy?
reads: 102.1 kWh
